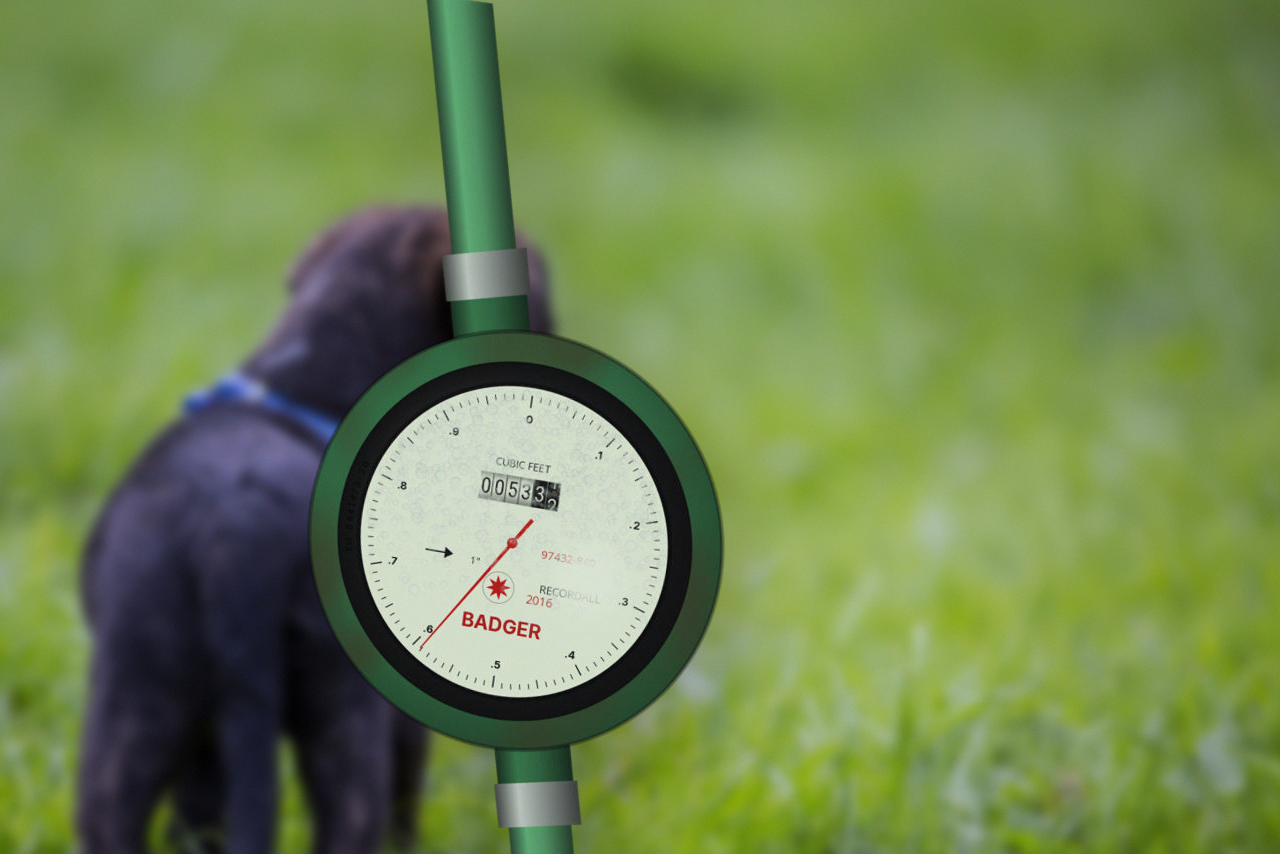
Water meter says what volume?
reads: 5331.59 ft³
